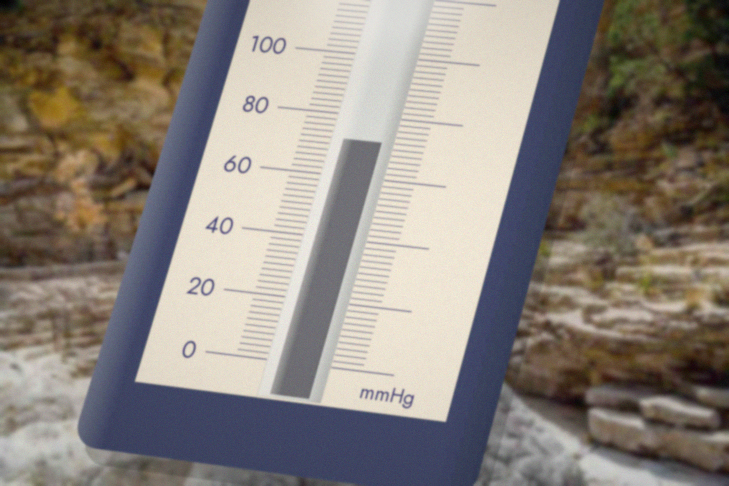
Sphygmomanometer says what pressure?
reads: 72 mmHg
